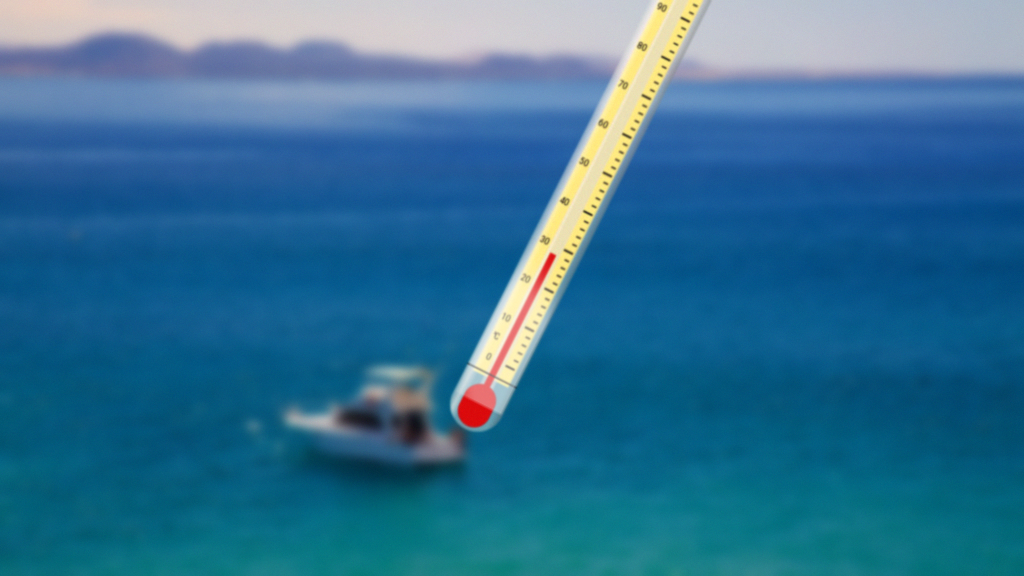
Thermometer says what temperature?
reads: 28 °C
